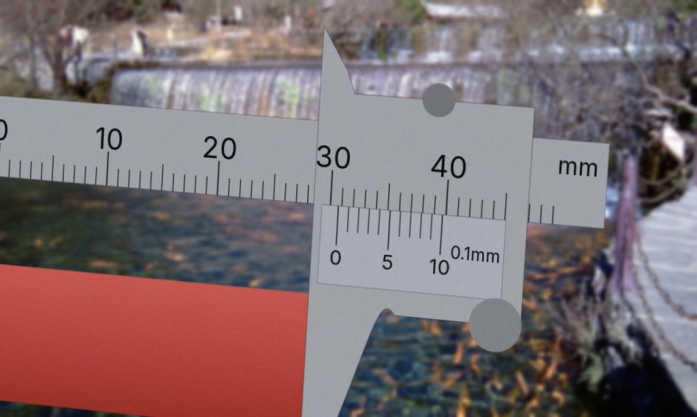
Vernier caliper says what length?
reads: 30.7 mm
